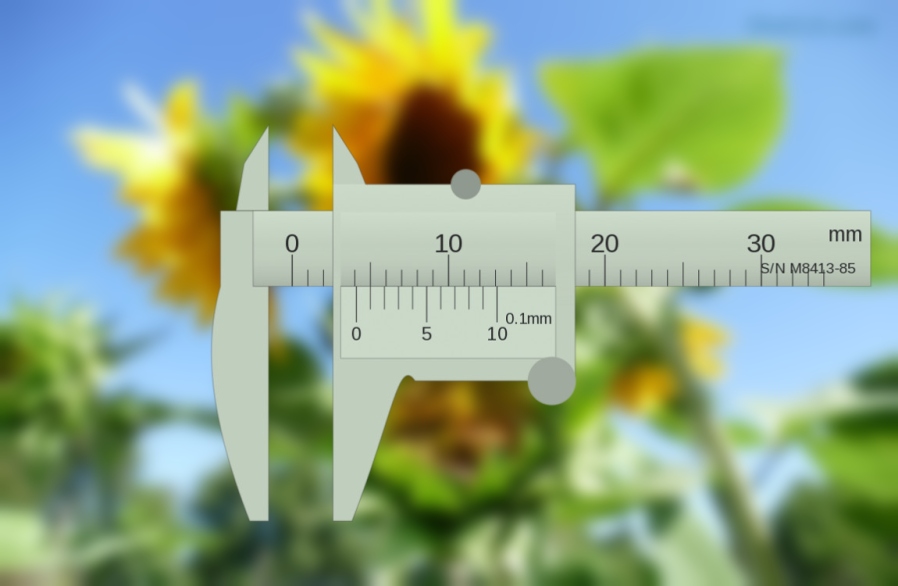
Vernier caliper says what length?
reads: 4.1 mm
